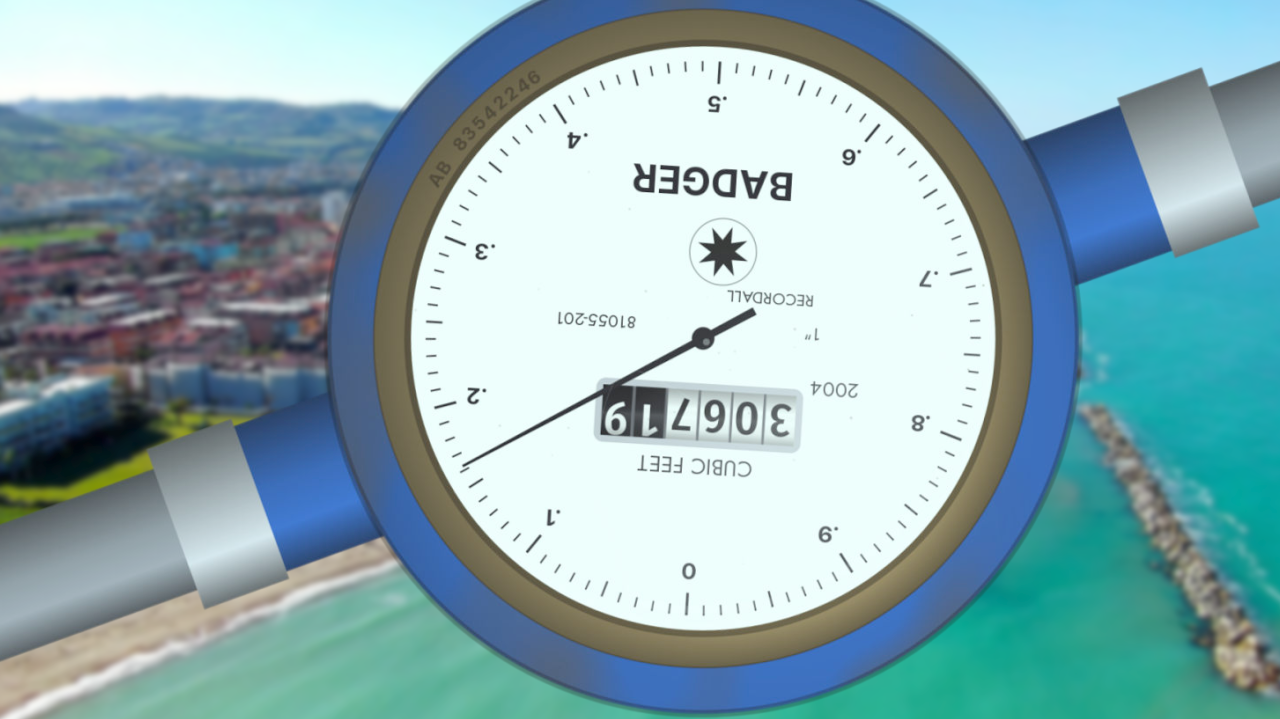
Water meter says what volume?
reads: 306719.16 ft³
